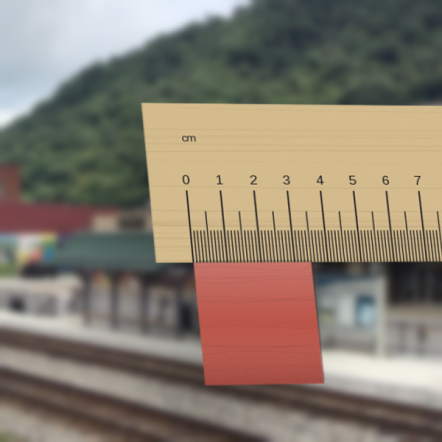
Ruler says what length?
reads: 3.5 cm
